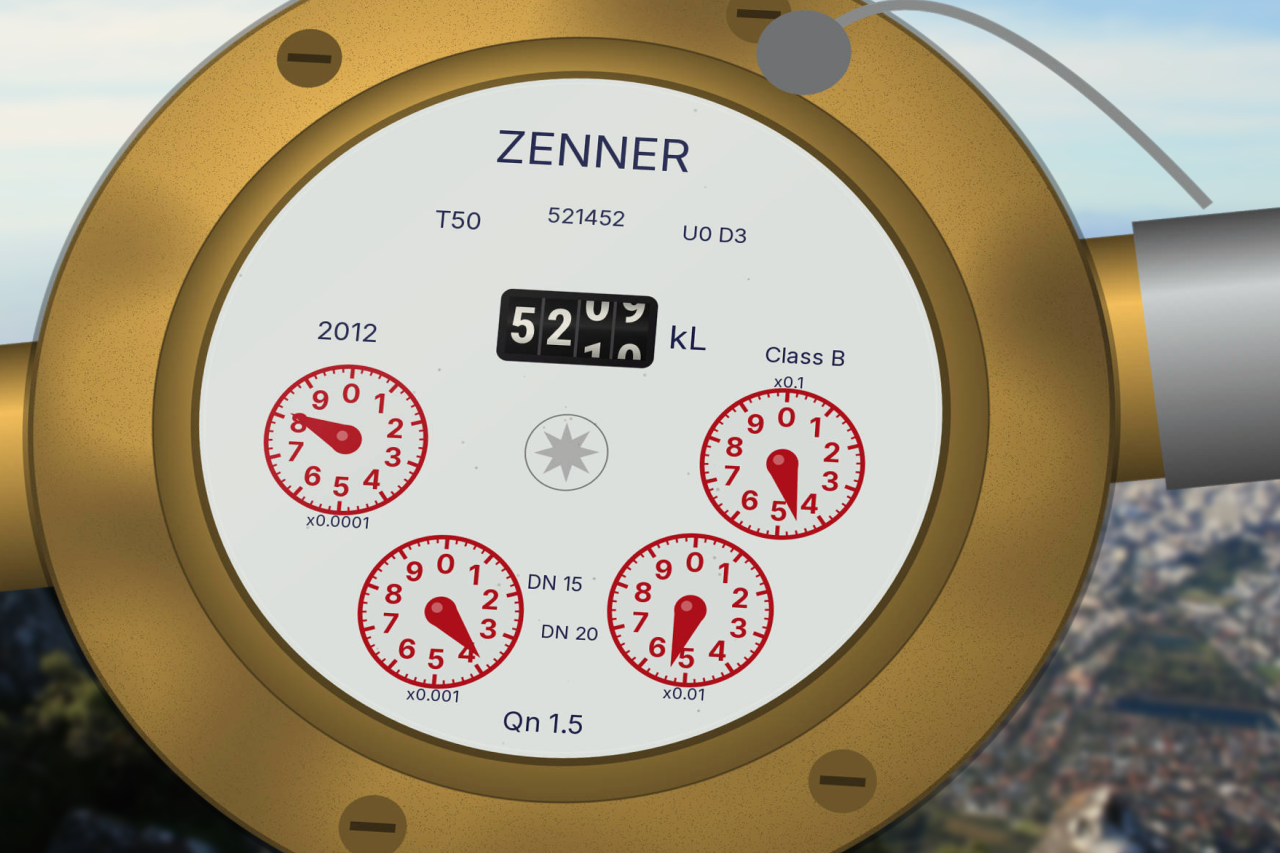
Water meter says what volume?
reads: 5209.4538 kL
